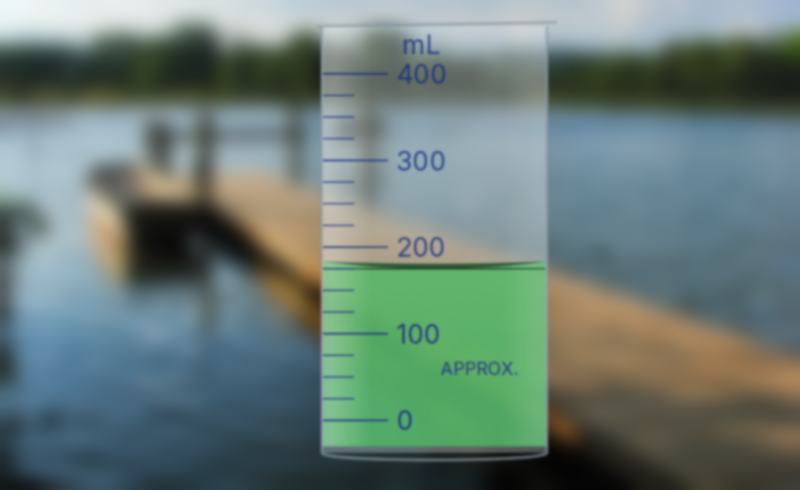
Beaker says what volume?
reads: 175 mL
